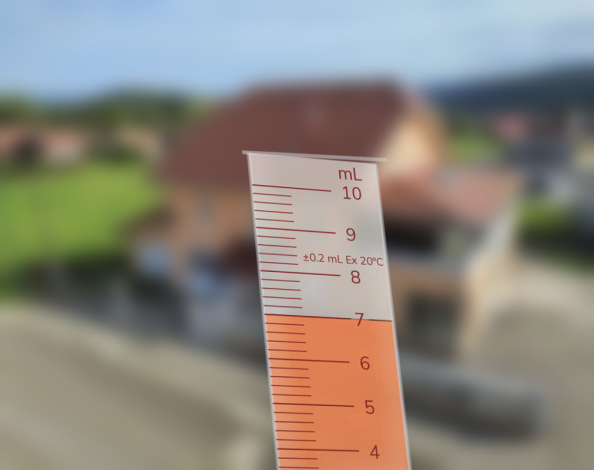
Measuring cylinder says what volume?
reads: 7 mL
